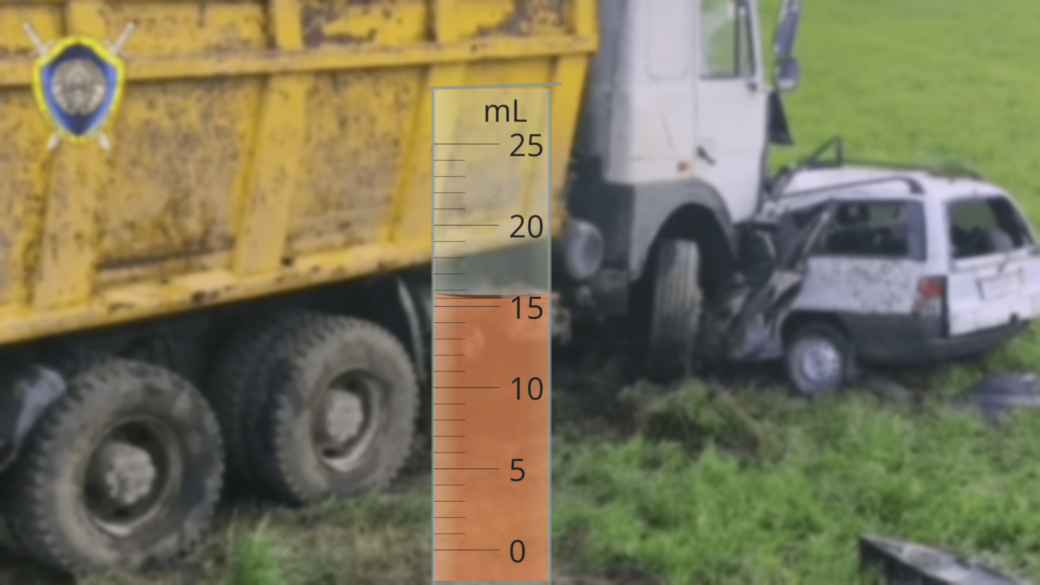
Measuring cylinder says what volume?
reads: 15.5 mL
